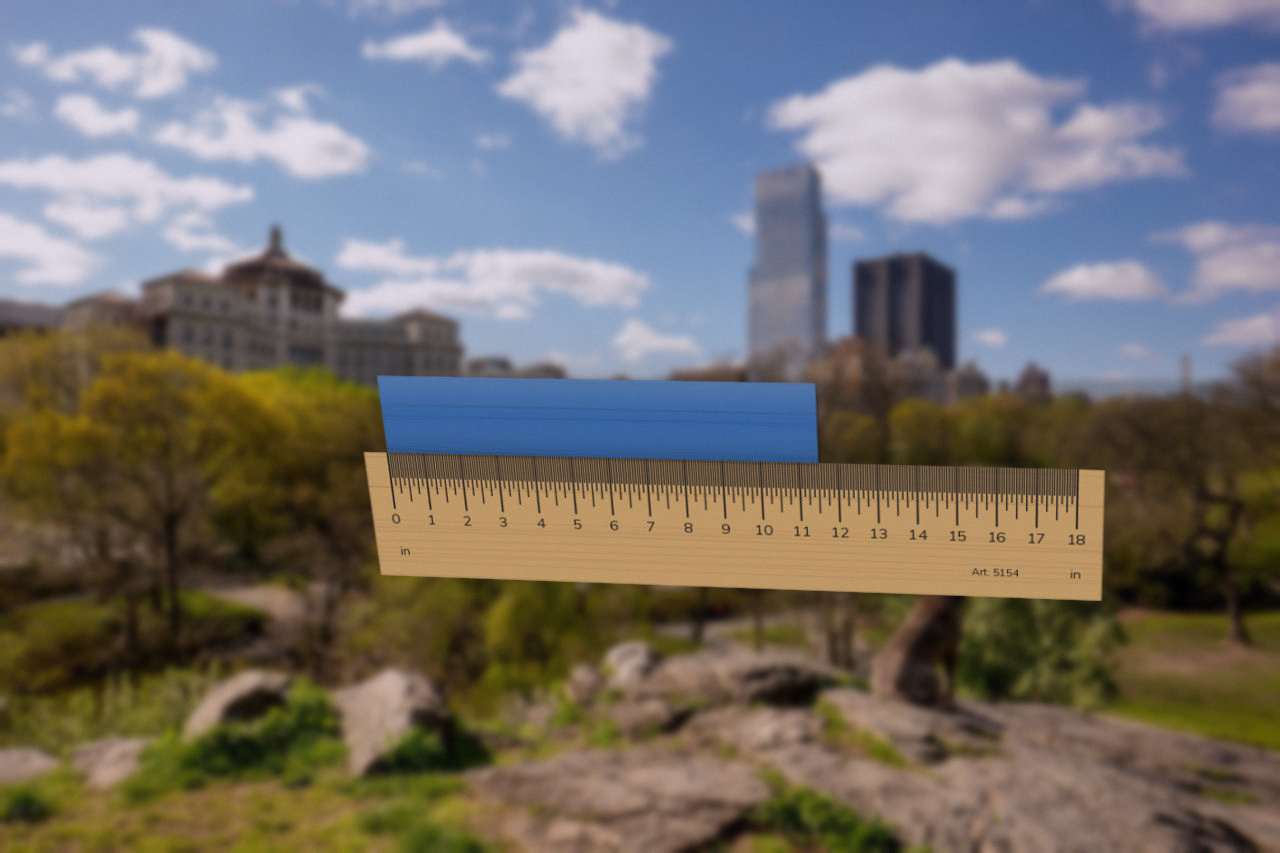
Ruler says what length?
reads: 11.5 in
